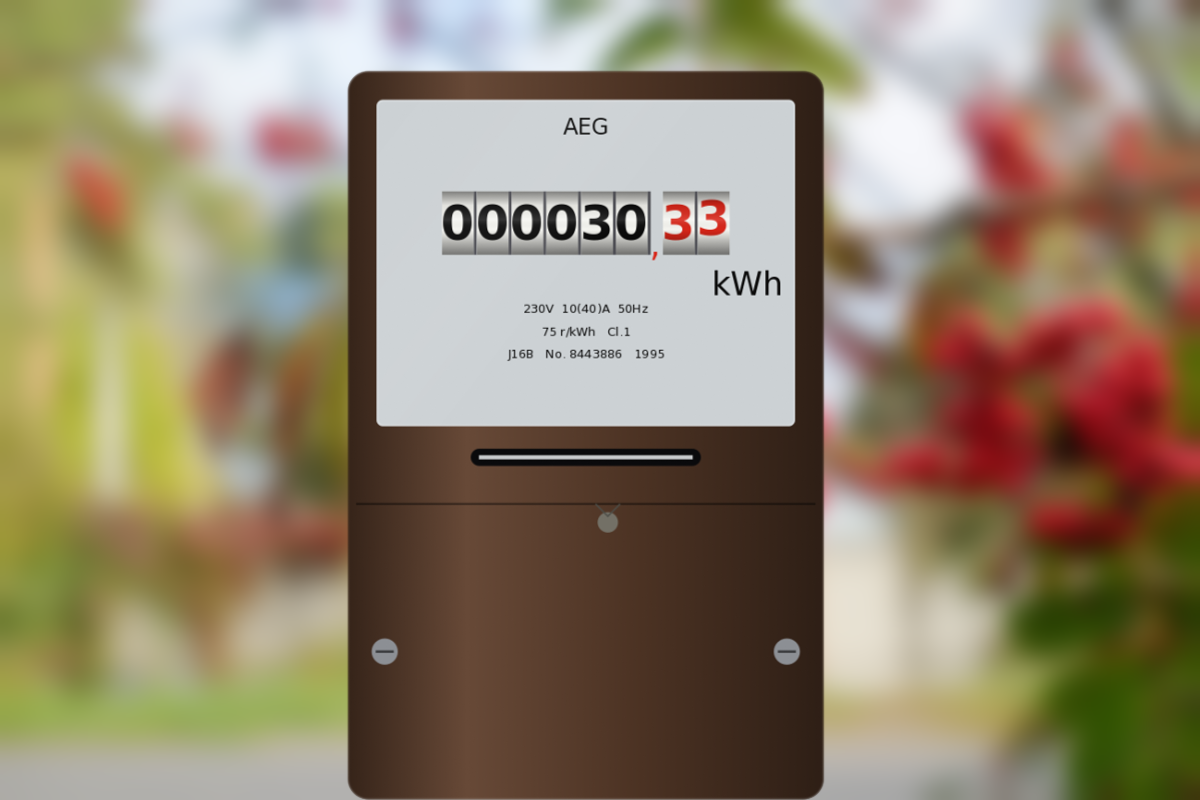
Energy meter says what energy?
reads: 30.33 kWh
